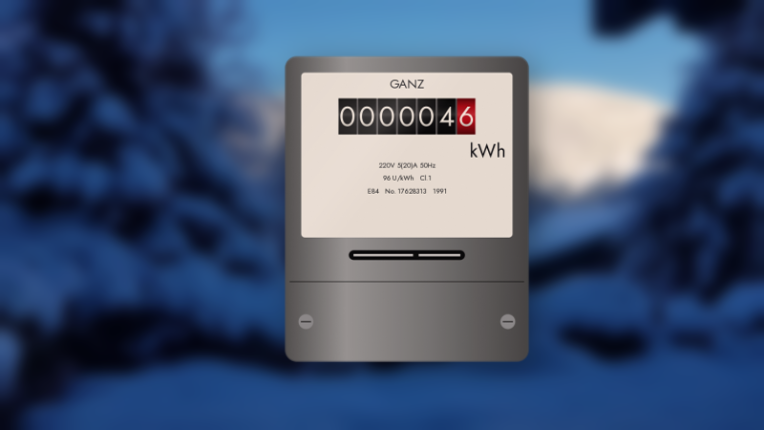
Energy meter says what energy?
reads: 4.6 kWh
